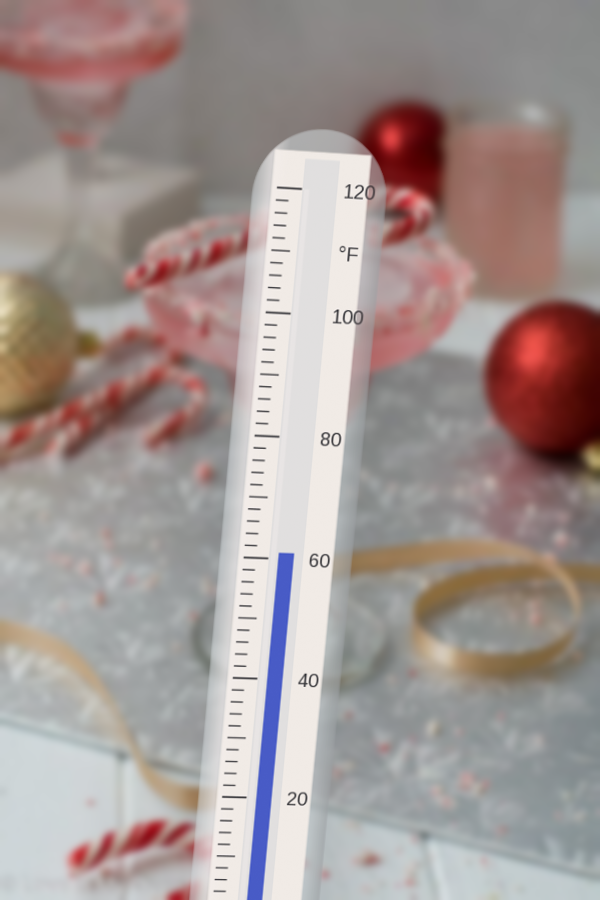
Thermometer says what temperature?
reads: 61 °F
